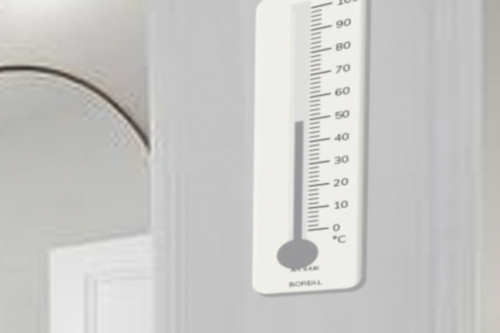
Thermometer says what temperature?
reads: 50 °C
